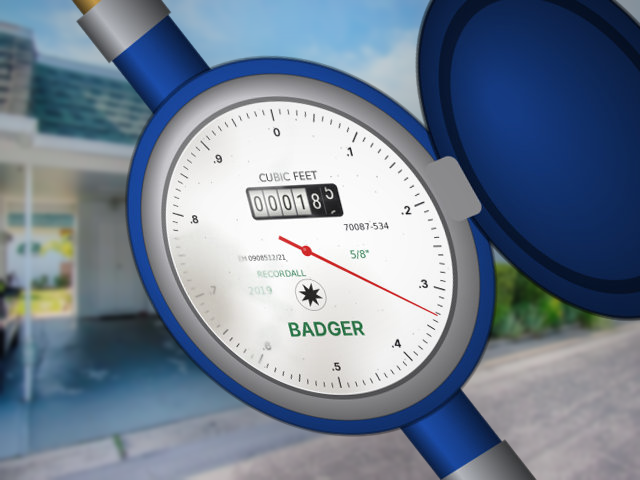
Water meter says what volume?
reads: 185.33 ft³
